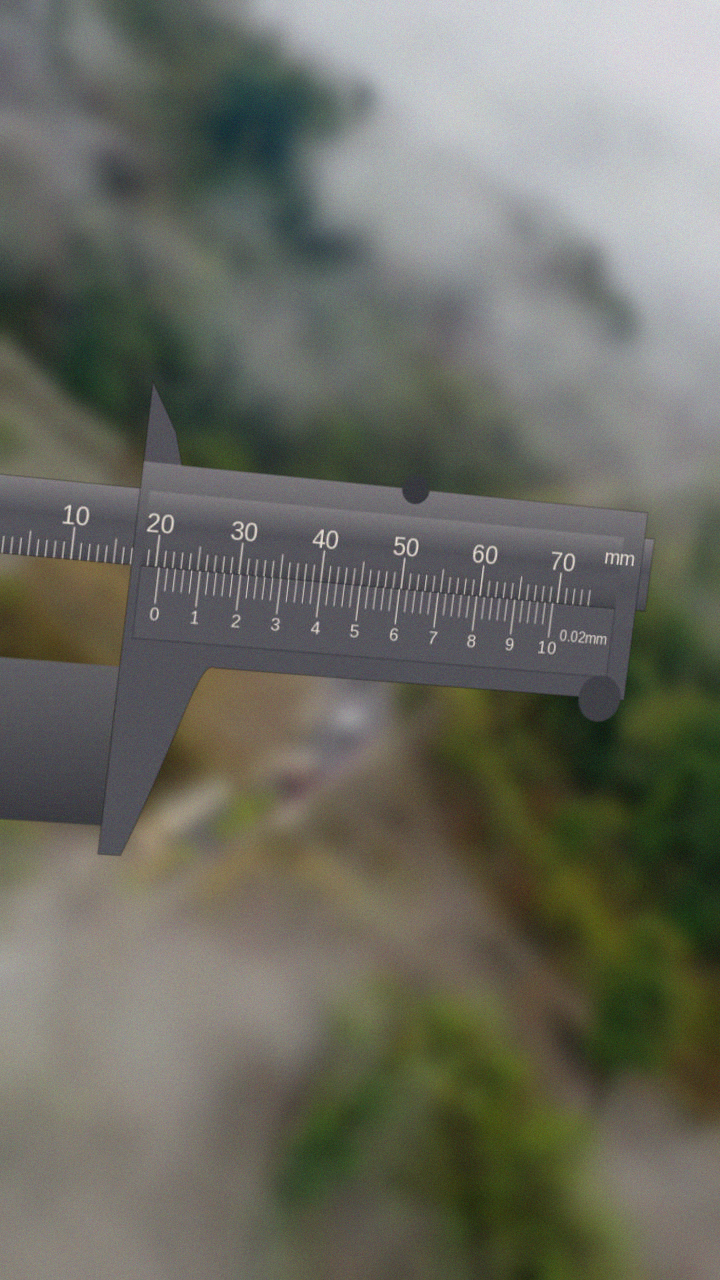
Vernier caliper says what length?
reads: 20.4 mm
